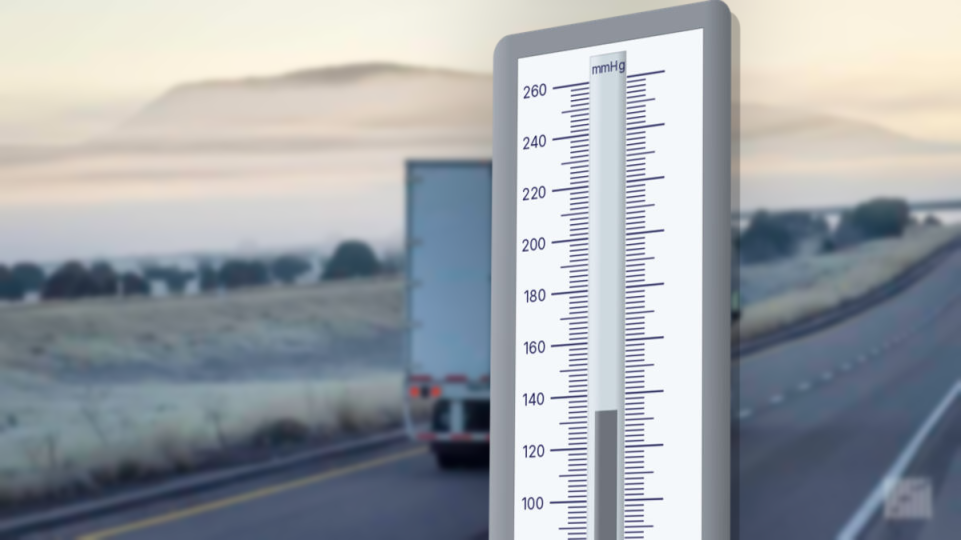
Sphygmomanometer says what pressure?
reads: 134 mmHg
